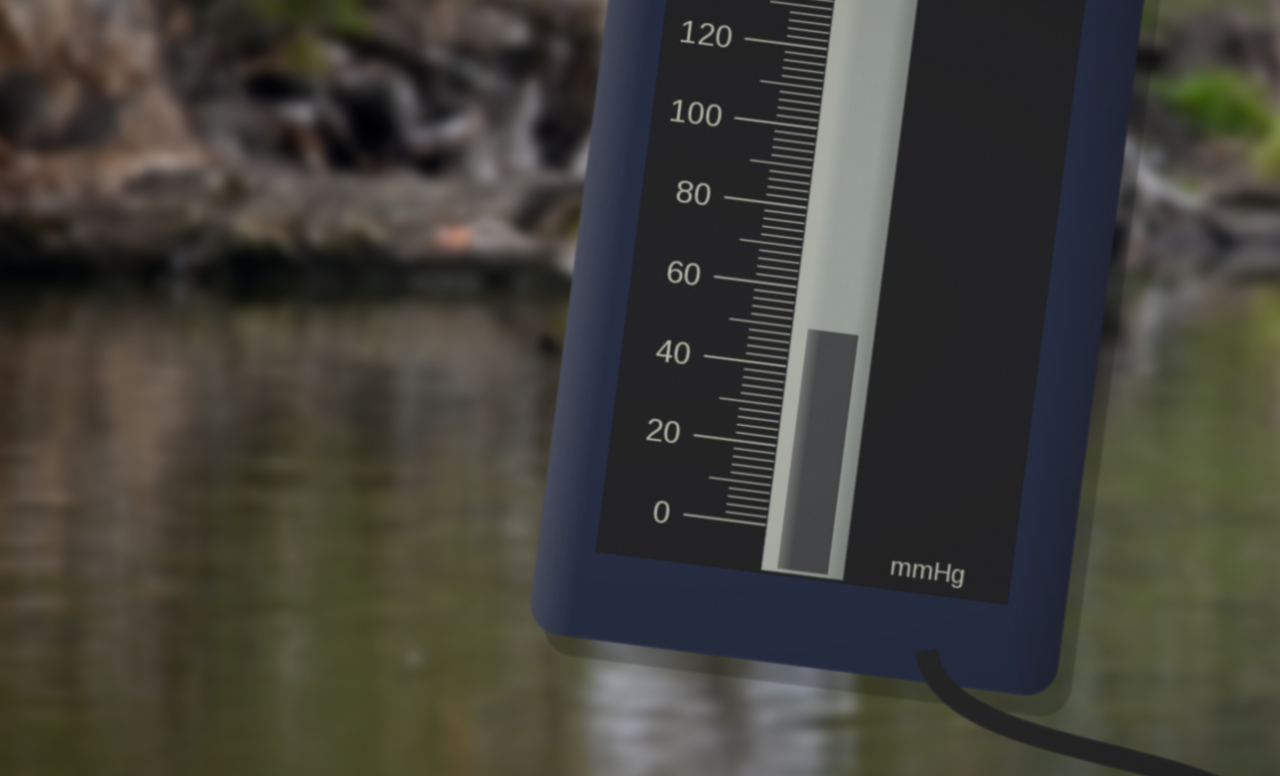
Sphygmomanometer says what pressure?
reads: 50 mmHg
